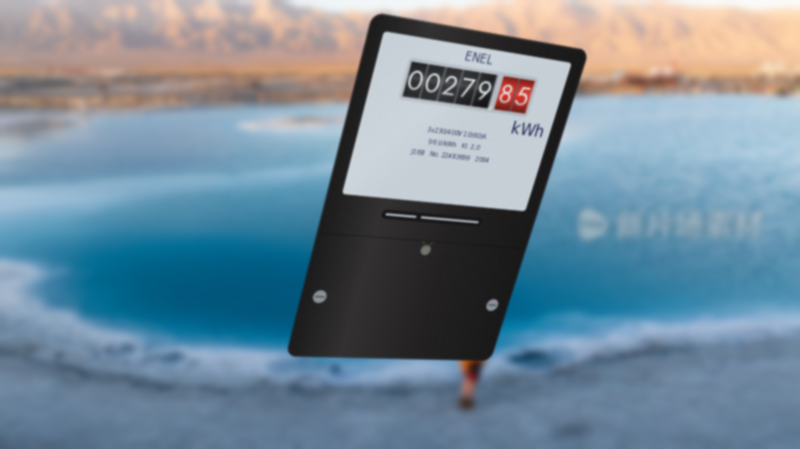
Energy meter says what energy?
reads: 279.85 kWh
